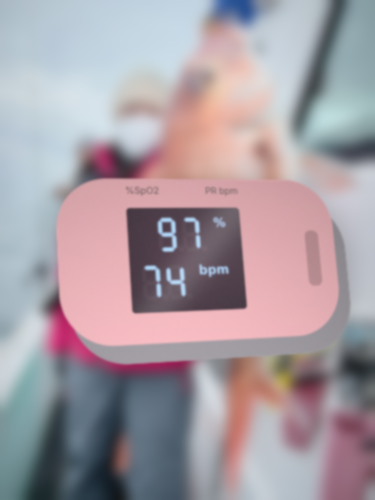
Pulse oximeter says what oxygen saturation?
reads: 97 %
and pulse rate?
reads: 74 bpm
